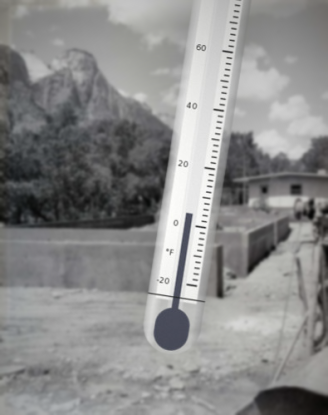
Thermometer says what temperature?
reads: 4 °F
